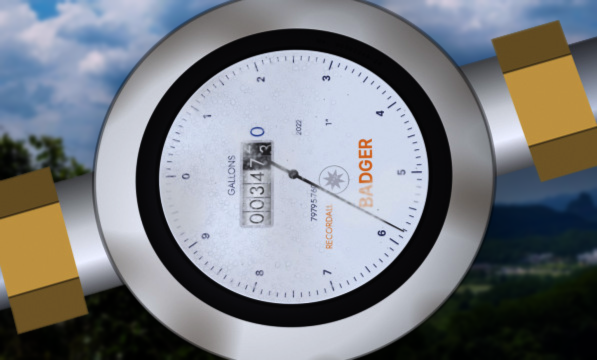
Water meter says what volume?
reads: 34725.8 gal
